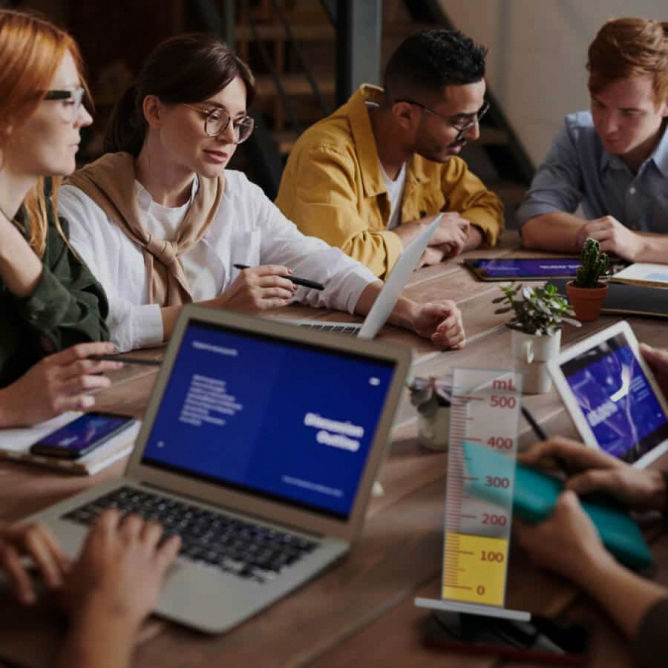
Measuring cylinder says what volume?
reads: 150 mL
